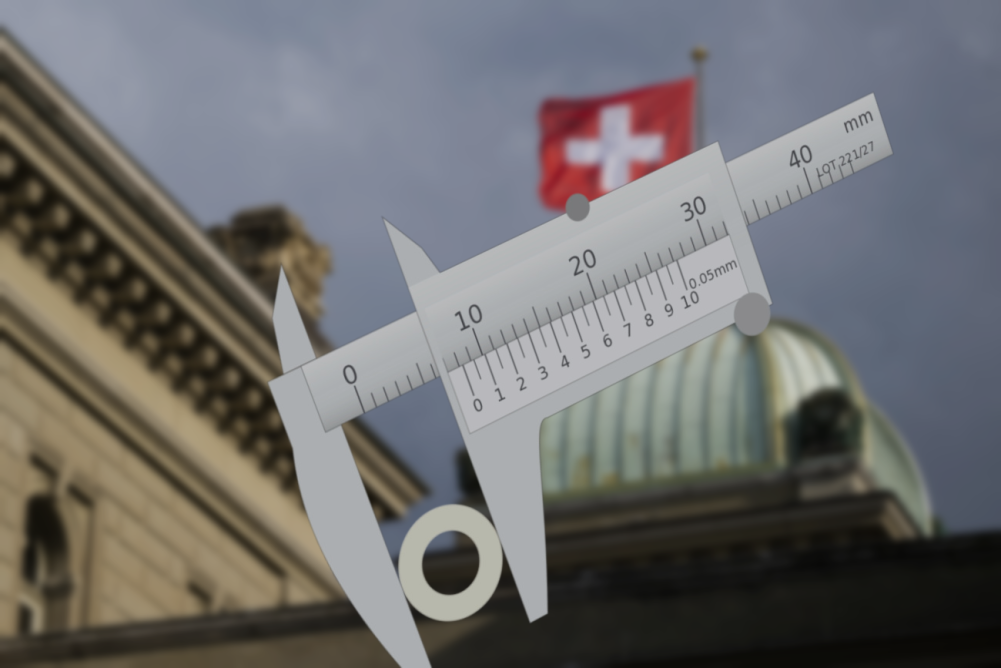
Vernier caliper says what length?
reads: 8.3 mm
